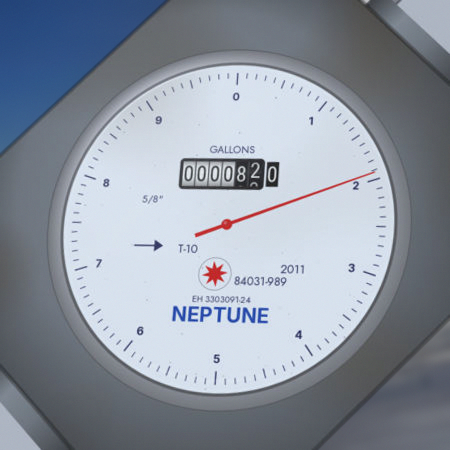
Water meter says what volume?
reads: 821.9 gal
